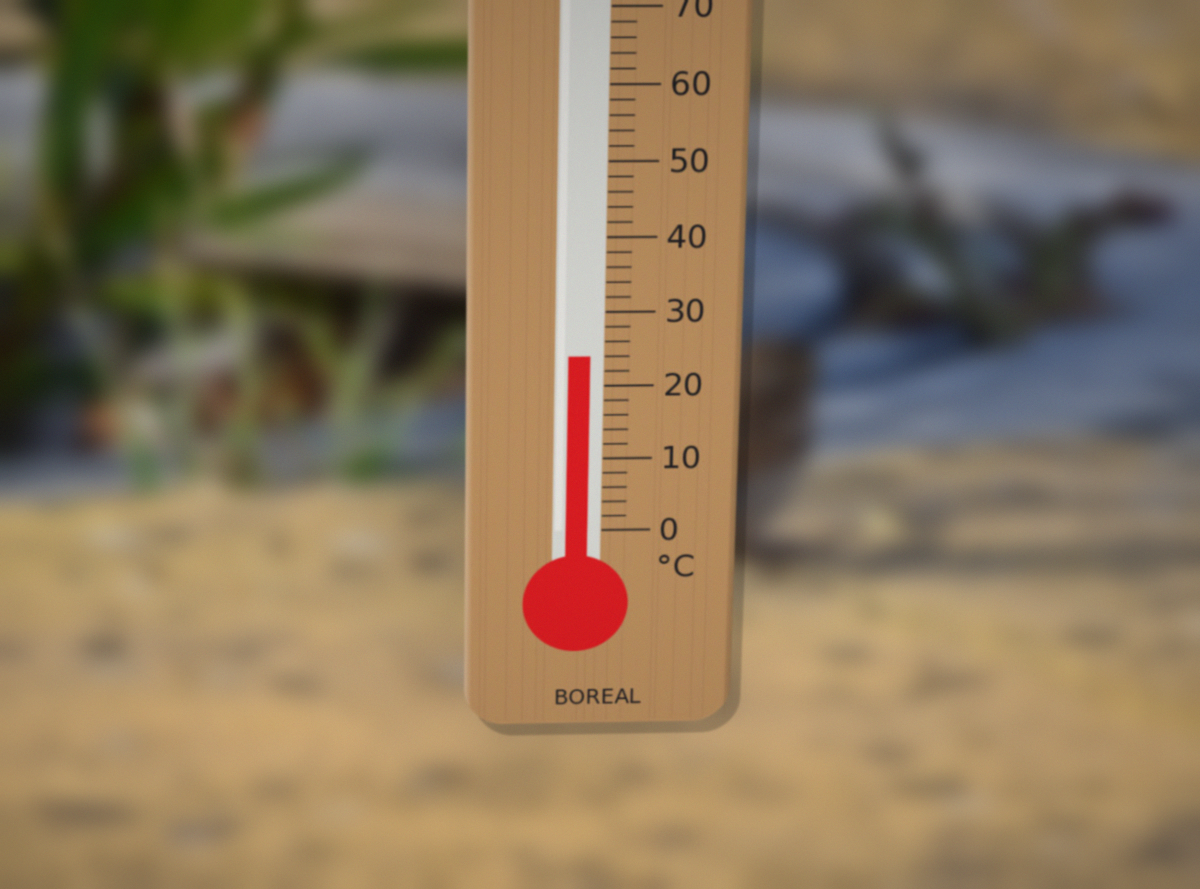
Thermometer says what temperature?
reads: 24 °C
